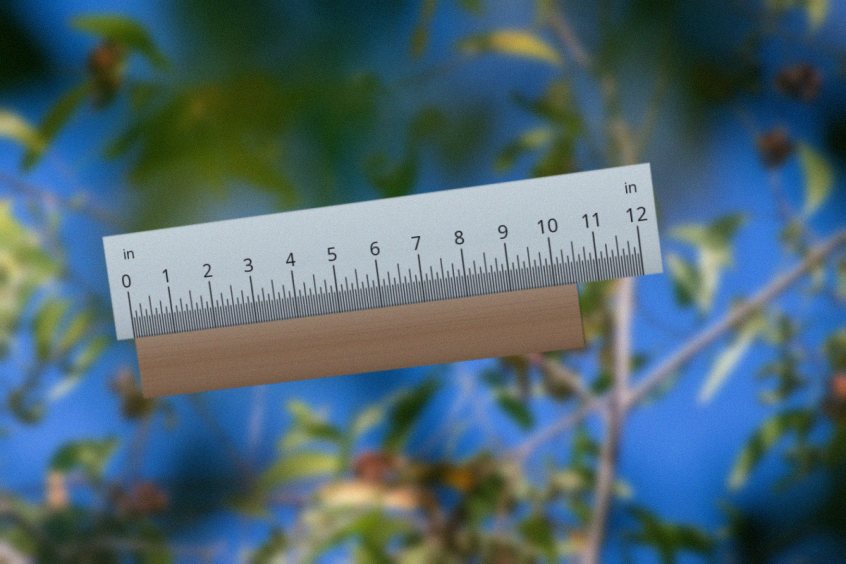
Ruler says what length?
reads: 10.5 in
